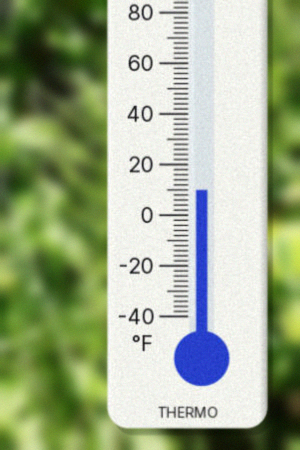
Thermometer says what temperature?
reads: 10 °F
